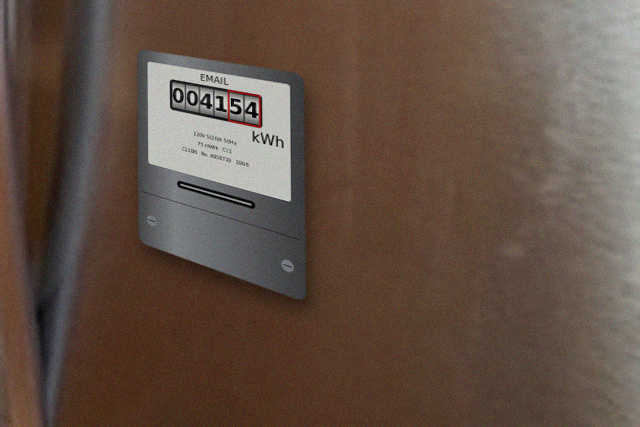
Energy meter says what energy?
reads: 41.54 kWh
